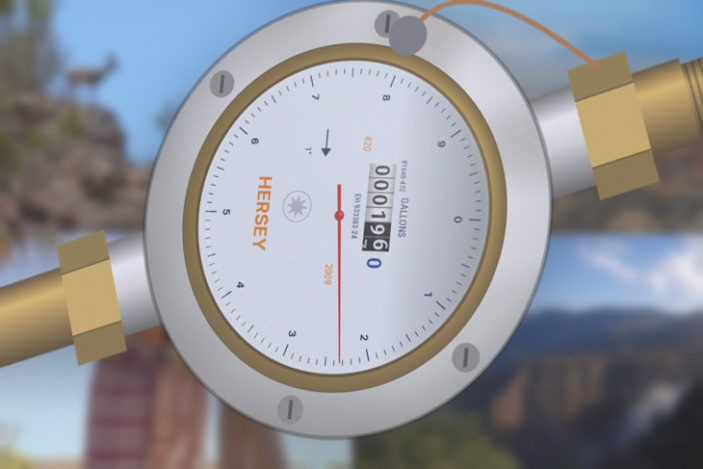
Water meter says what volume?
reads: 1962.3 gal
